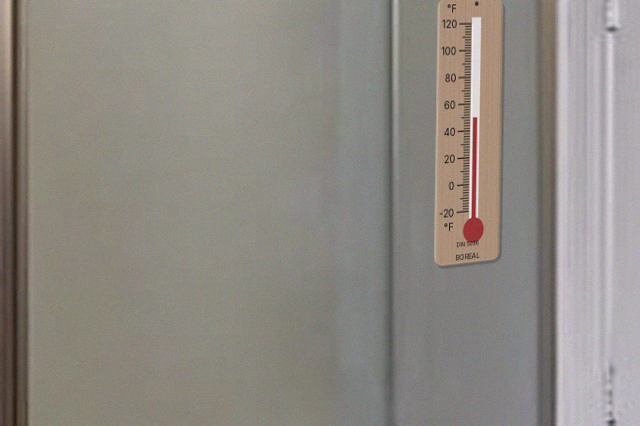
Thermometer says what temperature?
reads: 50 °F
